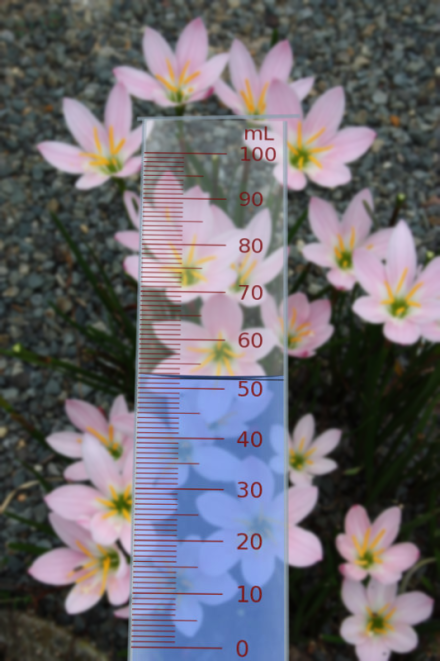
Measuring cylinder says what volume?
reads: 52 mL
